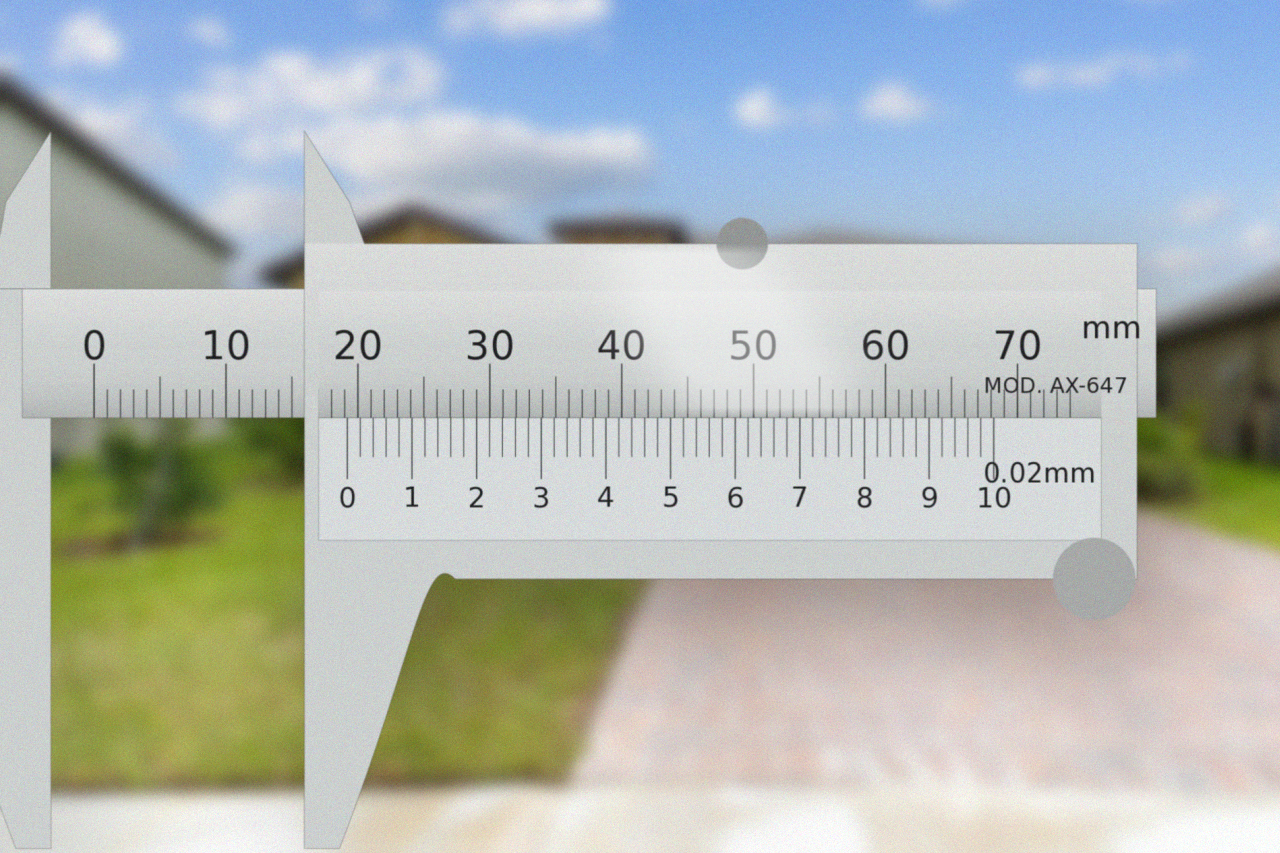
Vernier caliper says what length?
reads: 19.2 mm
